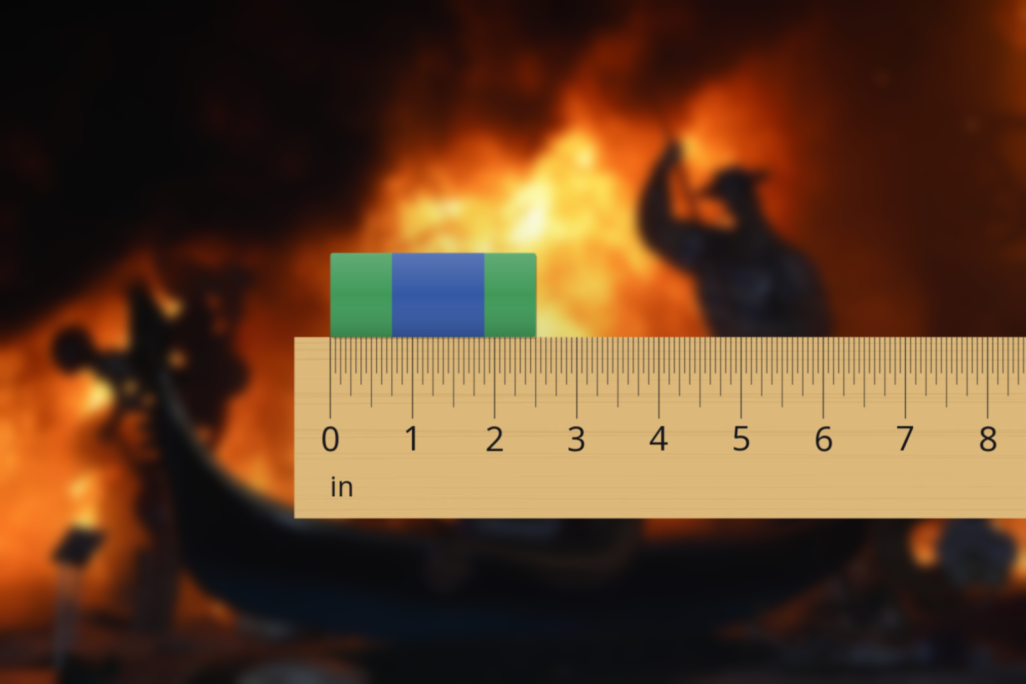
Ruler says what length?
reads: 2.5 in
